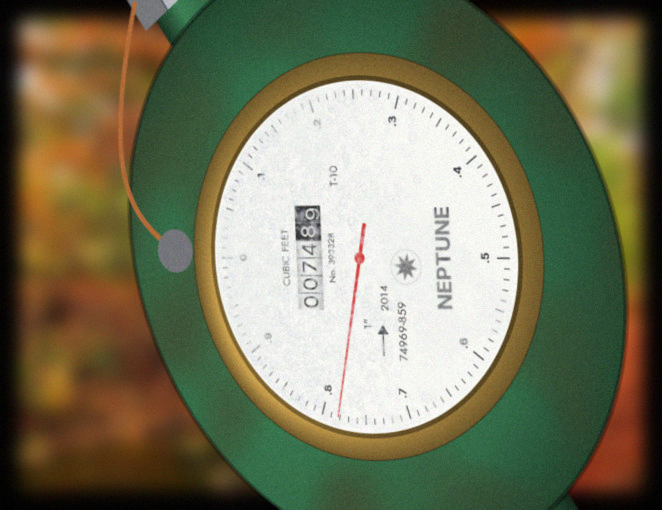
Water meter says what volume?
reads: 7488.78 ft³
